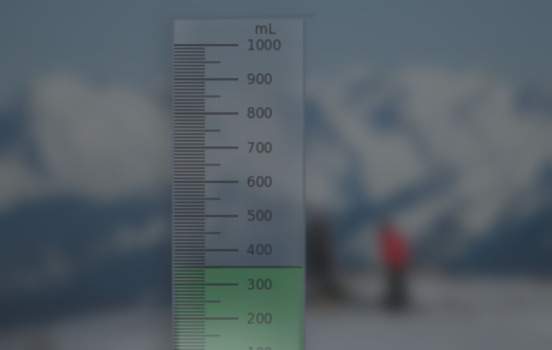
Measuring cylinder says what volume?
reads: 350 mL
